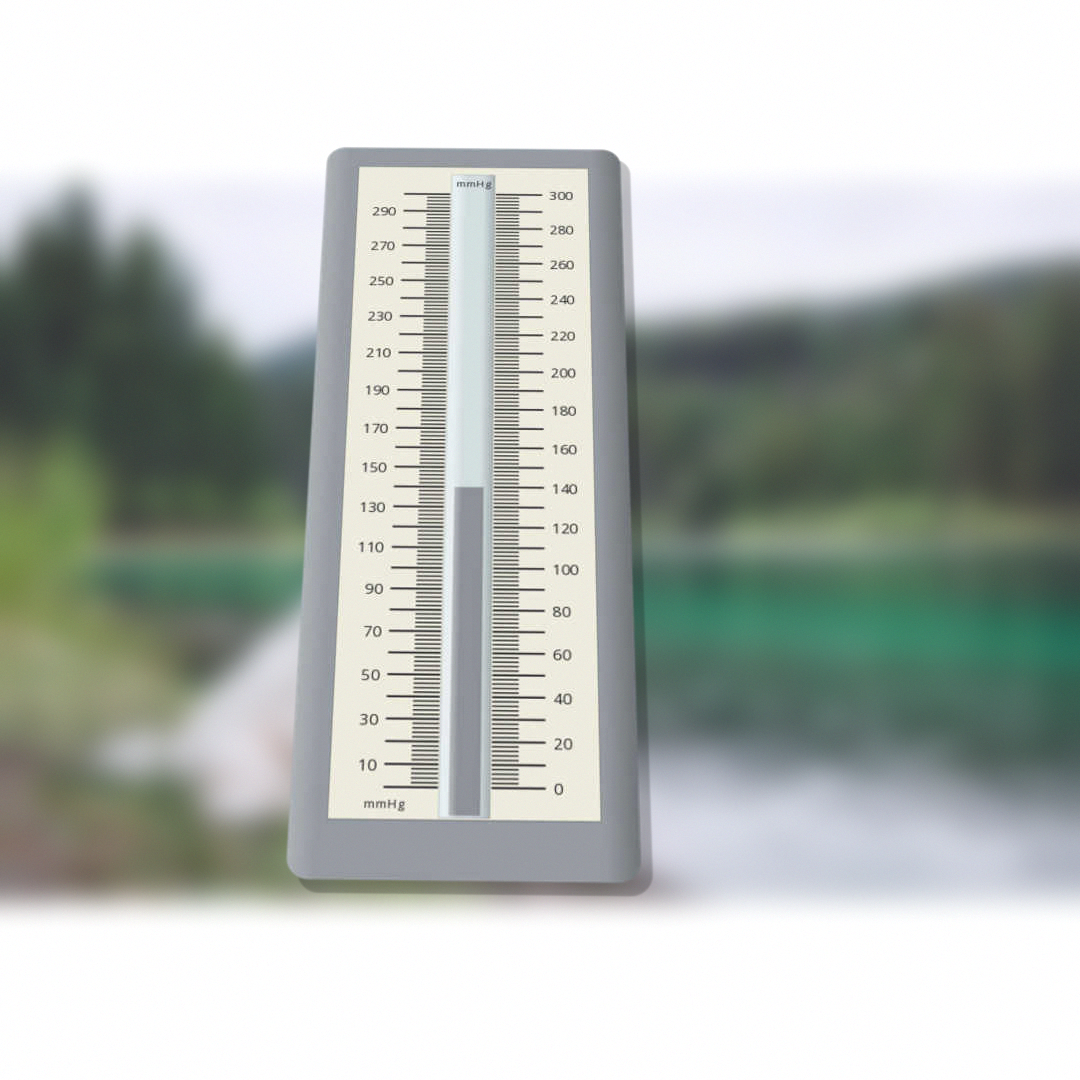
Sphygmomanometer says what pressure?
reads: 140 mmHg
